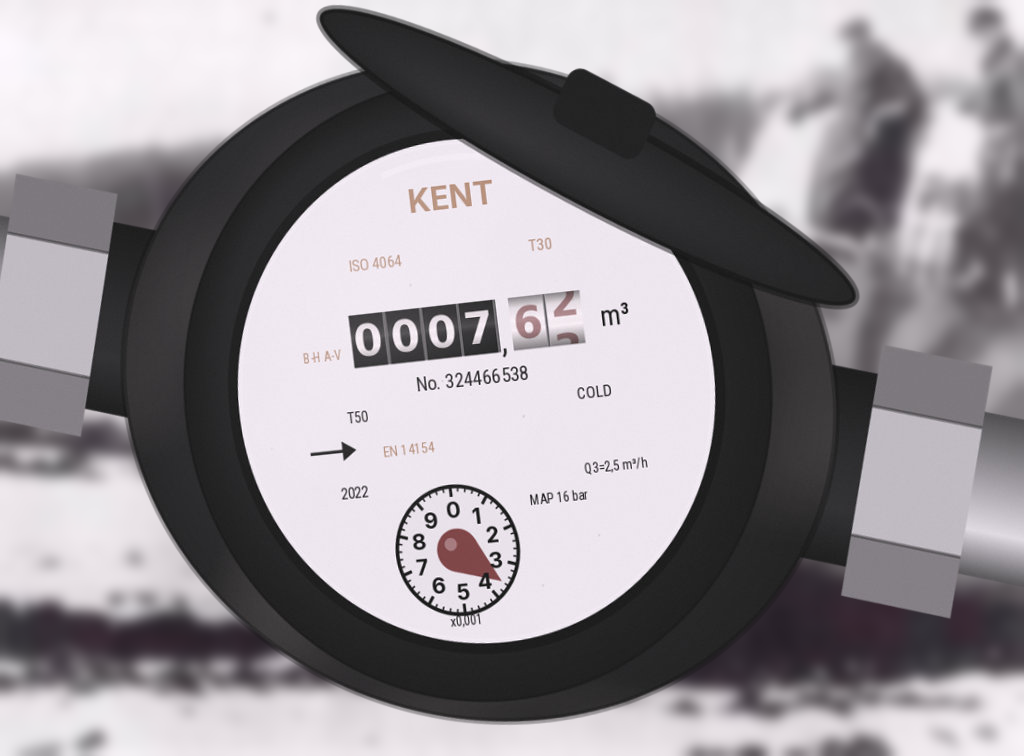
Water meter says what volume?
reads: 7.623 m³
